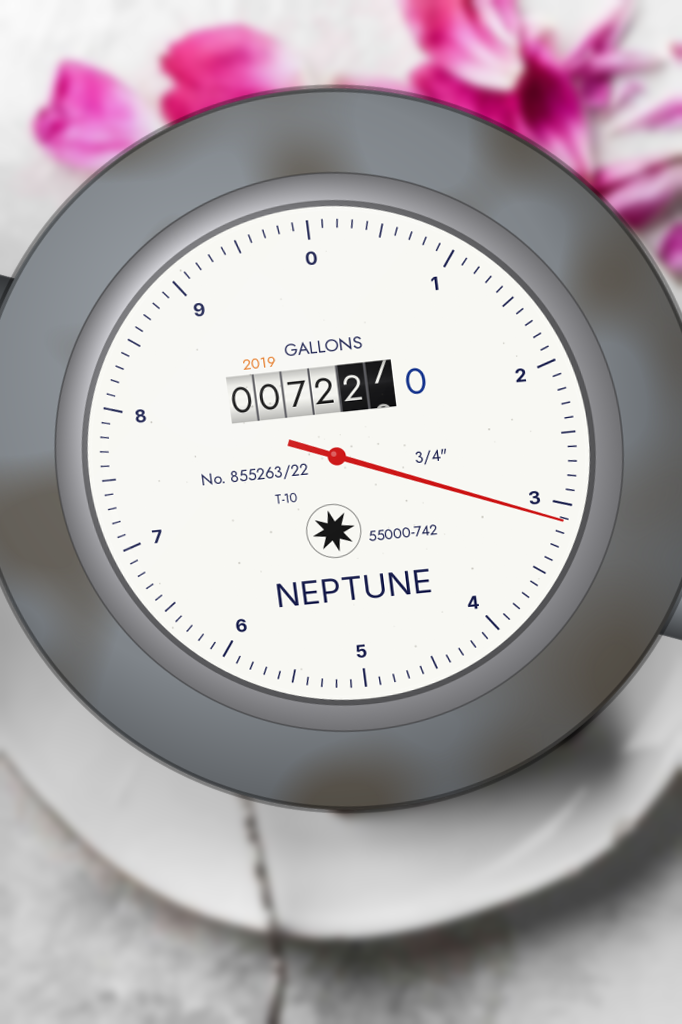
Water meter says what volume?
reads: 72273.1 gal
